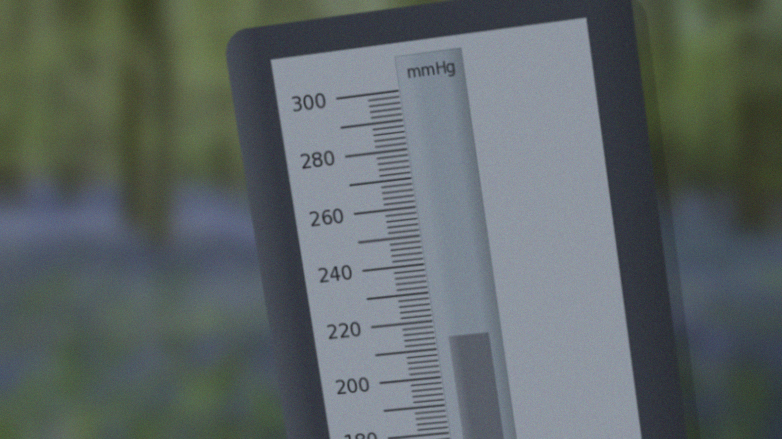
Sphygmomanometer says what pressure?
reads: 214 mmHg
